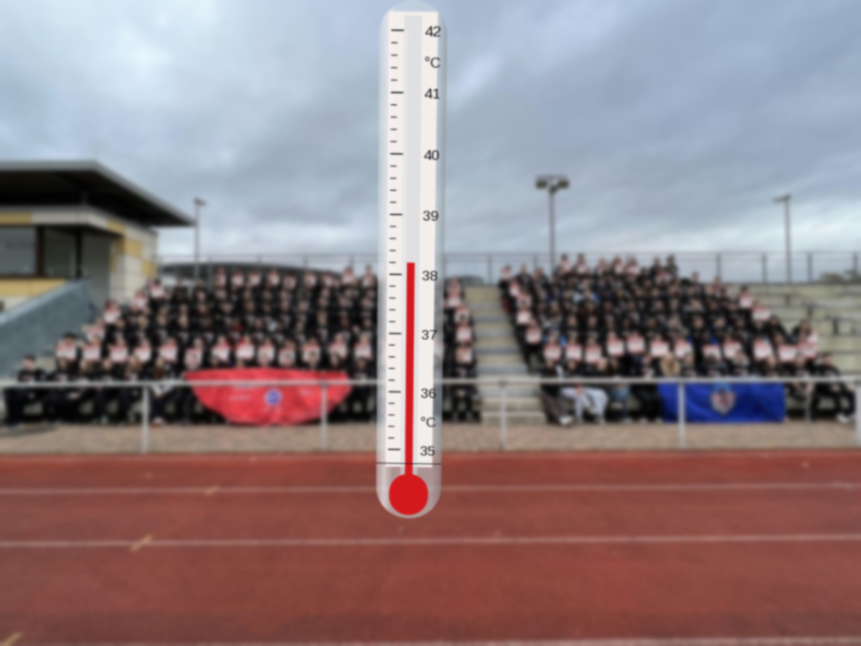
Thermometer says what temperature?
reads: 38.2 °C
